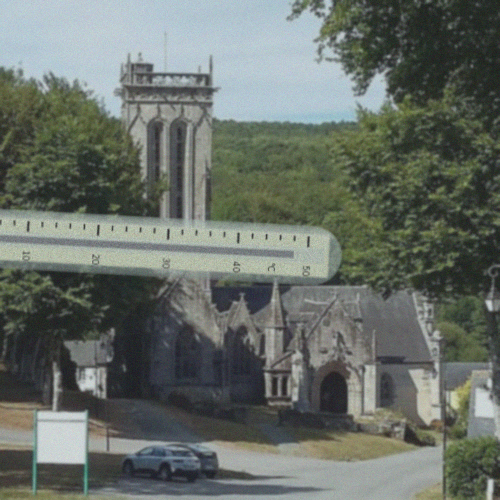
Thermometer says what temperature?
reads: 48 °C
